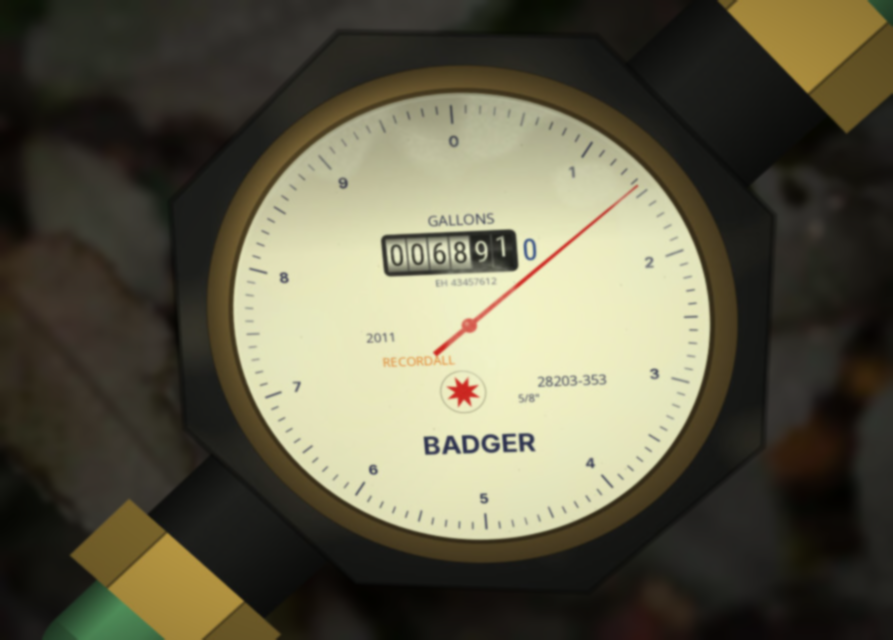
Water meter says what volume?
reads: 68911.4 gal
